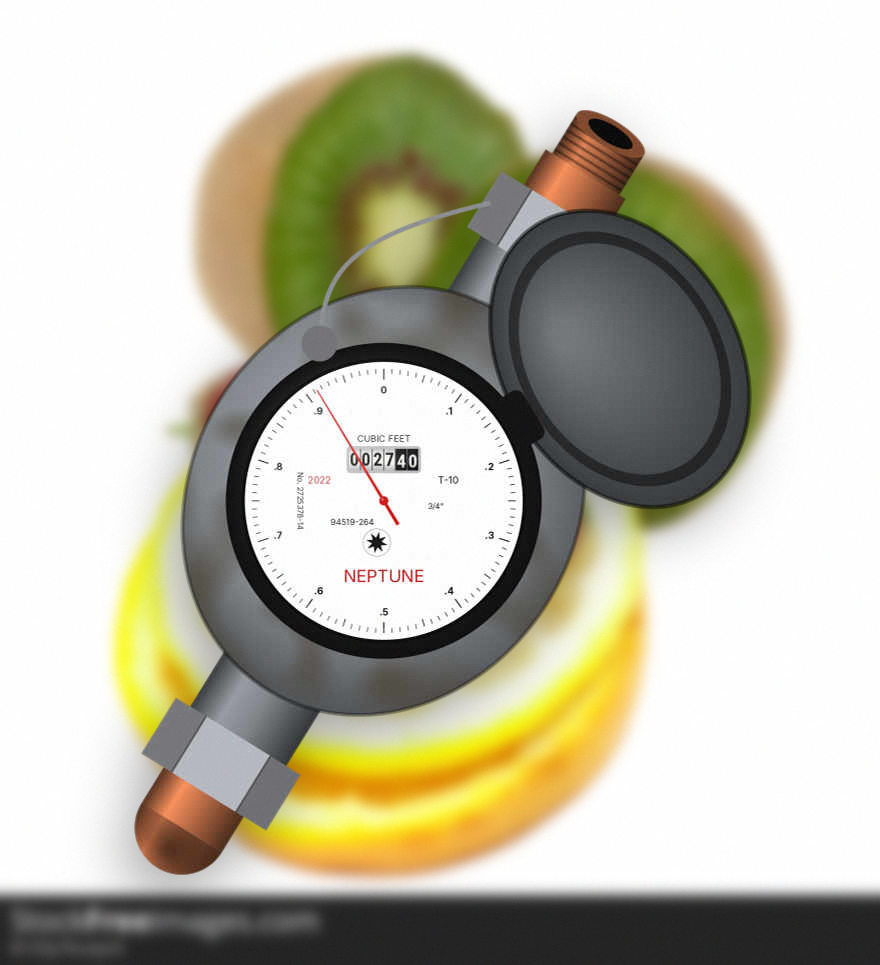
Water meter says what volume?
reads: 2739.91 ft³
